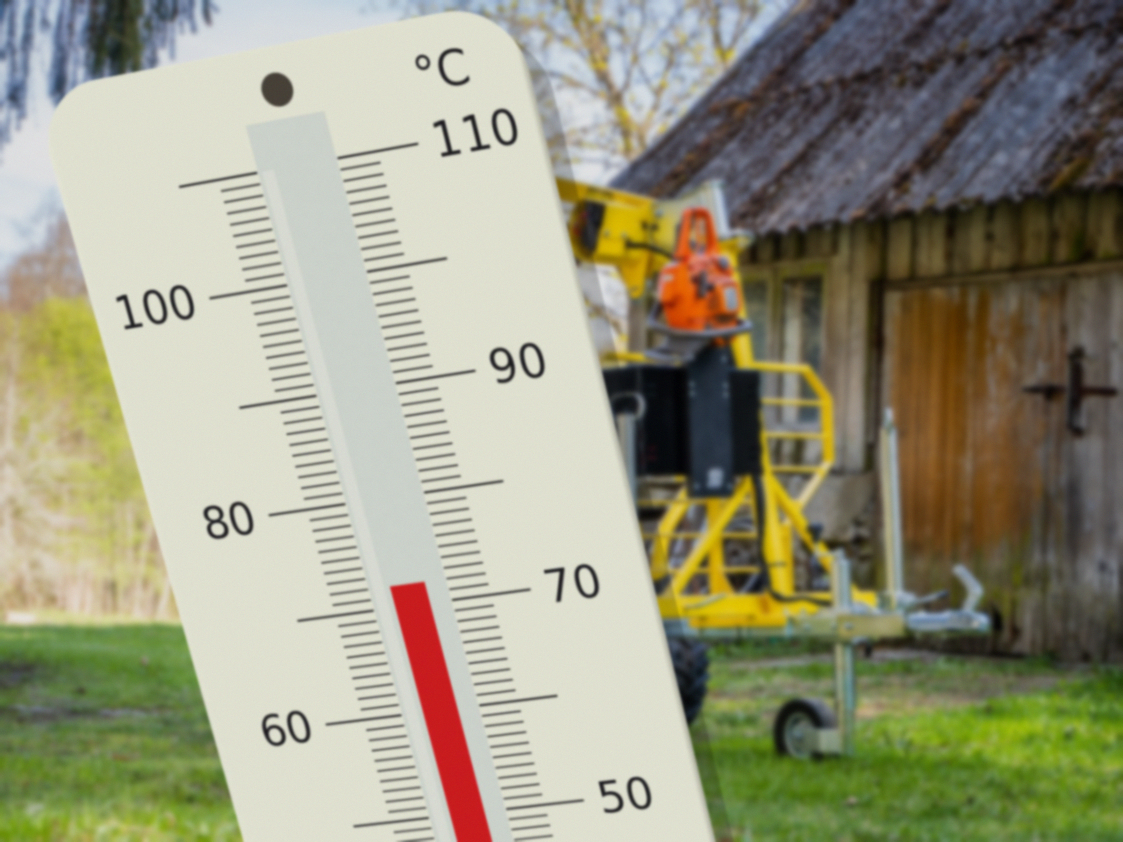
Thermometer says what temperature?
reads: 72 °C
